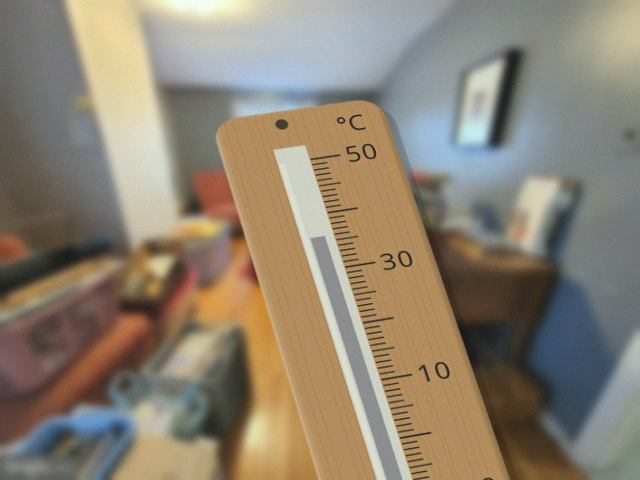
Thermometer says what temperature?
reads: 36 °C
